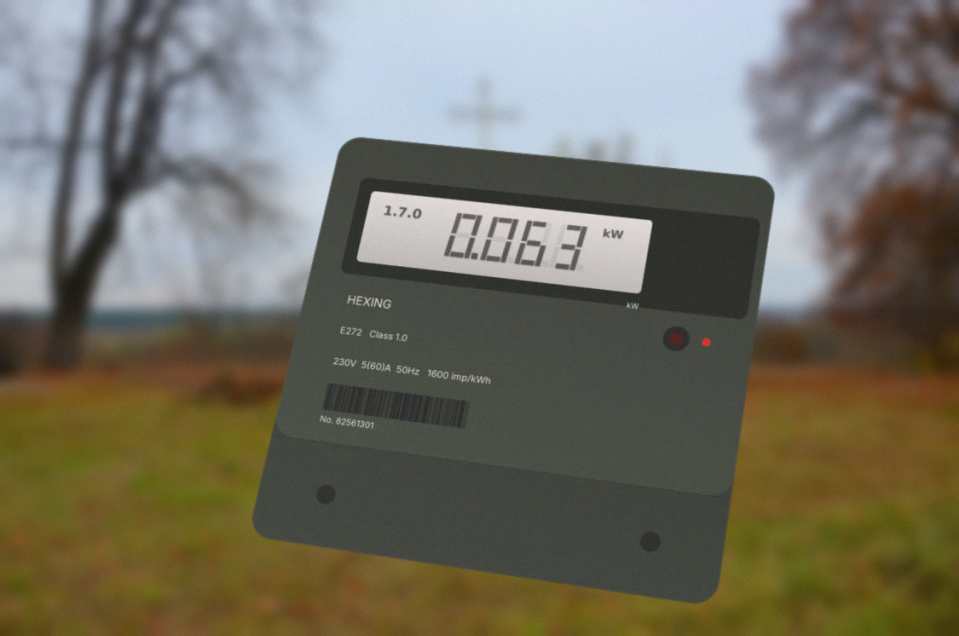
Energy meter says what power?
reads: 0.063 kW
